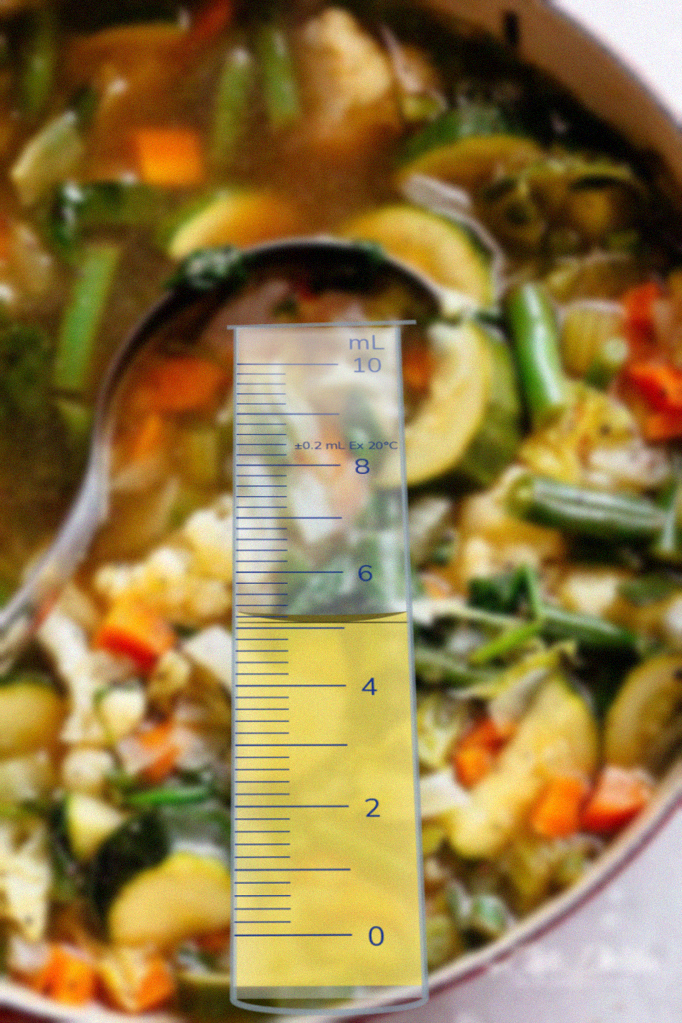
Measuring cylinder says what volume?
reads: 5.1 mL
